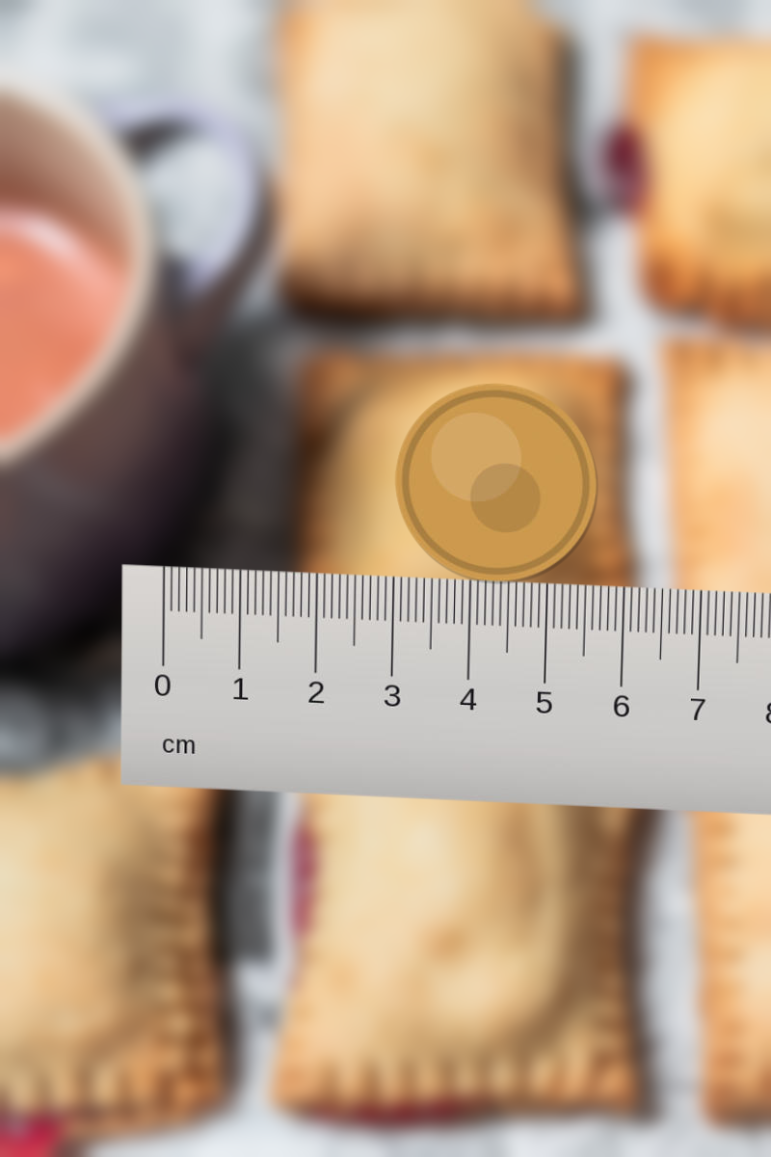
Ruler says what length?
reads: 2.6 cm
